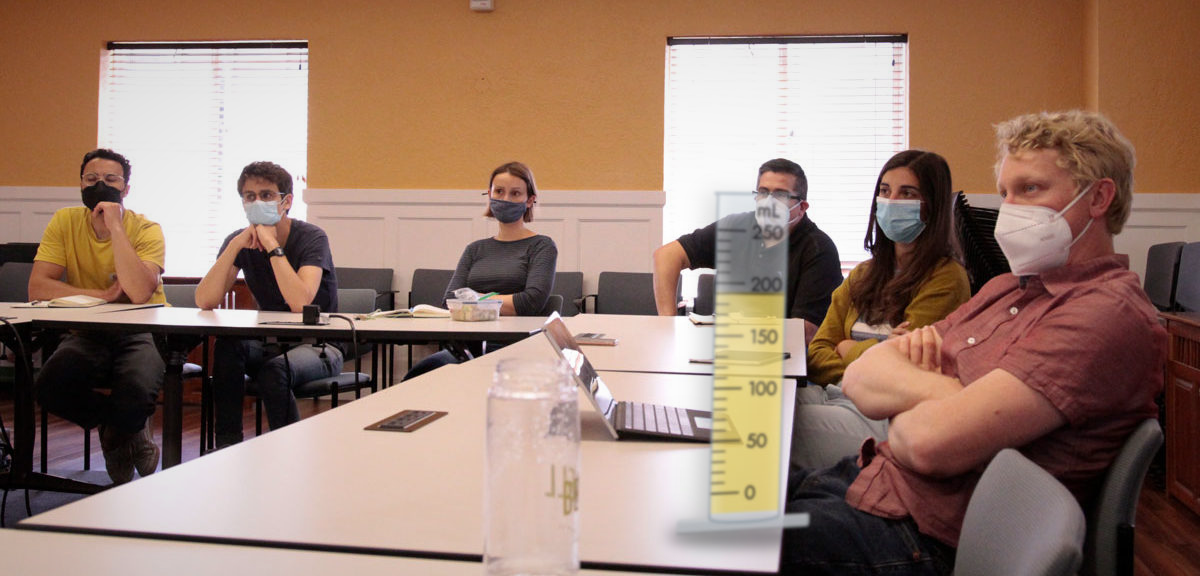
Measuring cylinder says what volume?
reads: 190 mL
